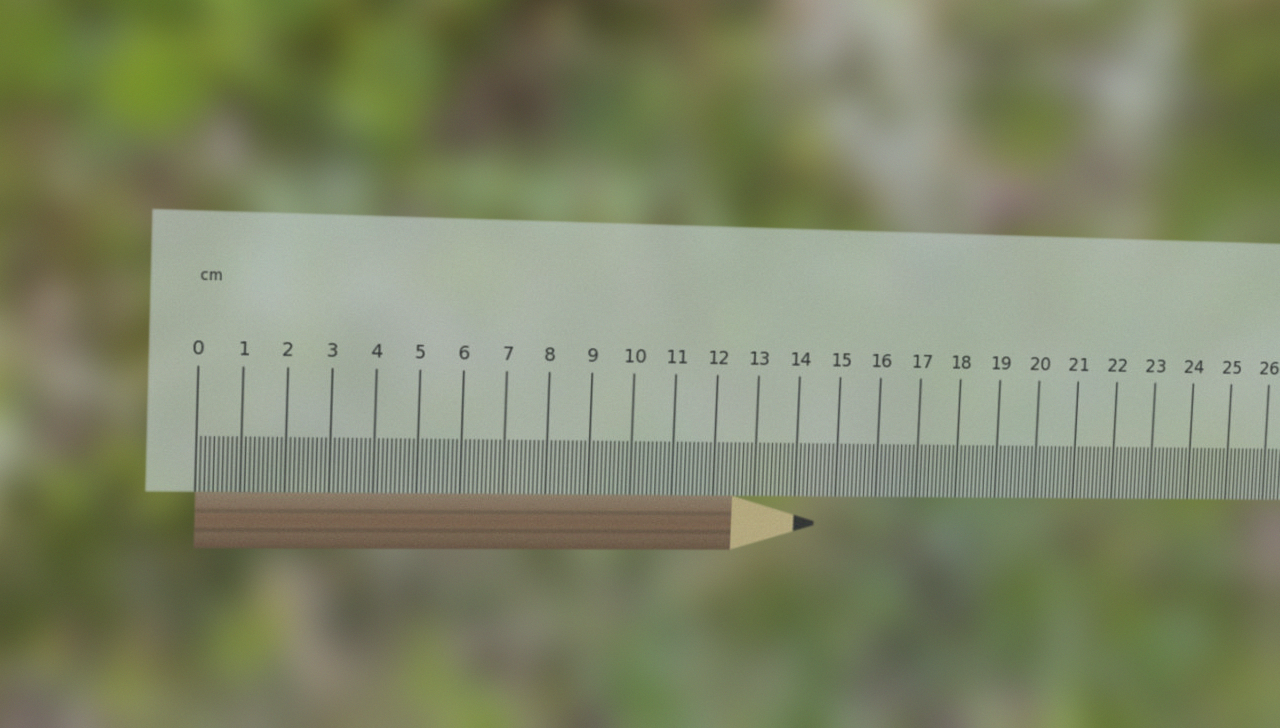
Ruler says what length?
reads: 14.5 cm
